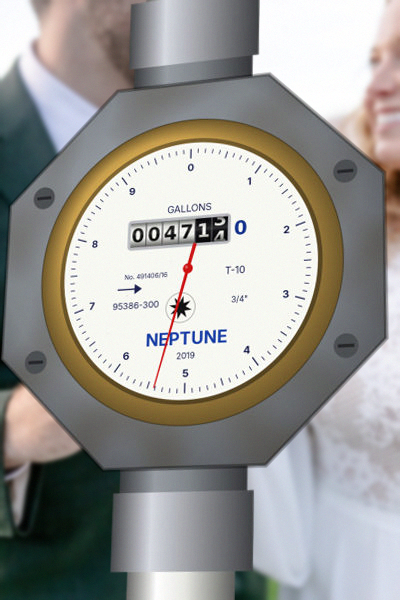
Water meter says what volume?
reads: 47135.4 gal
